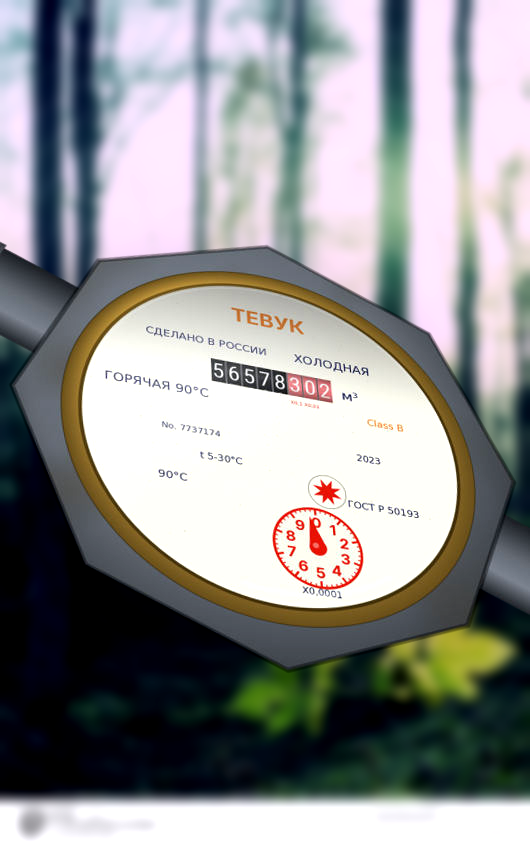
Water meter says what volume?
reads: 56578.3019 m³
